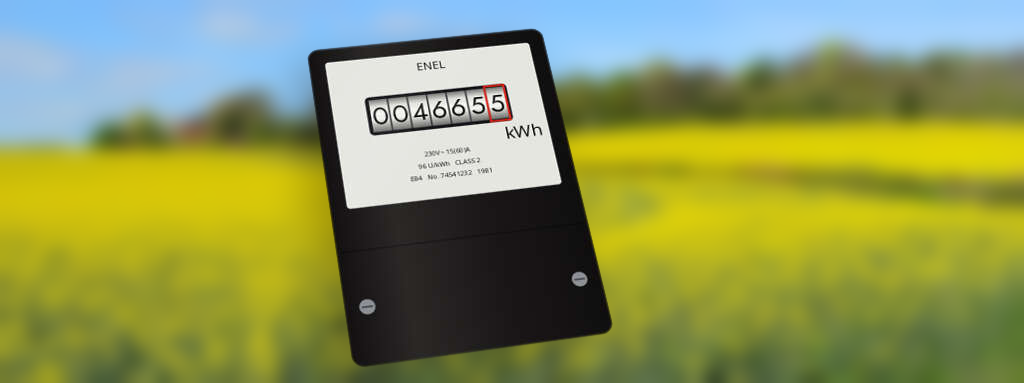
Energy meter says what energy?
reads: 4665.5 kWh
